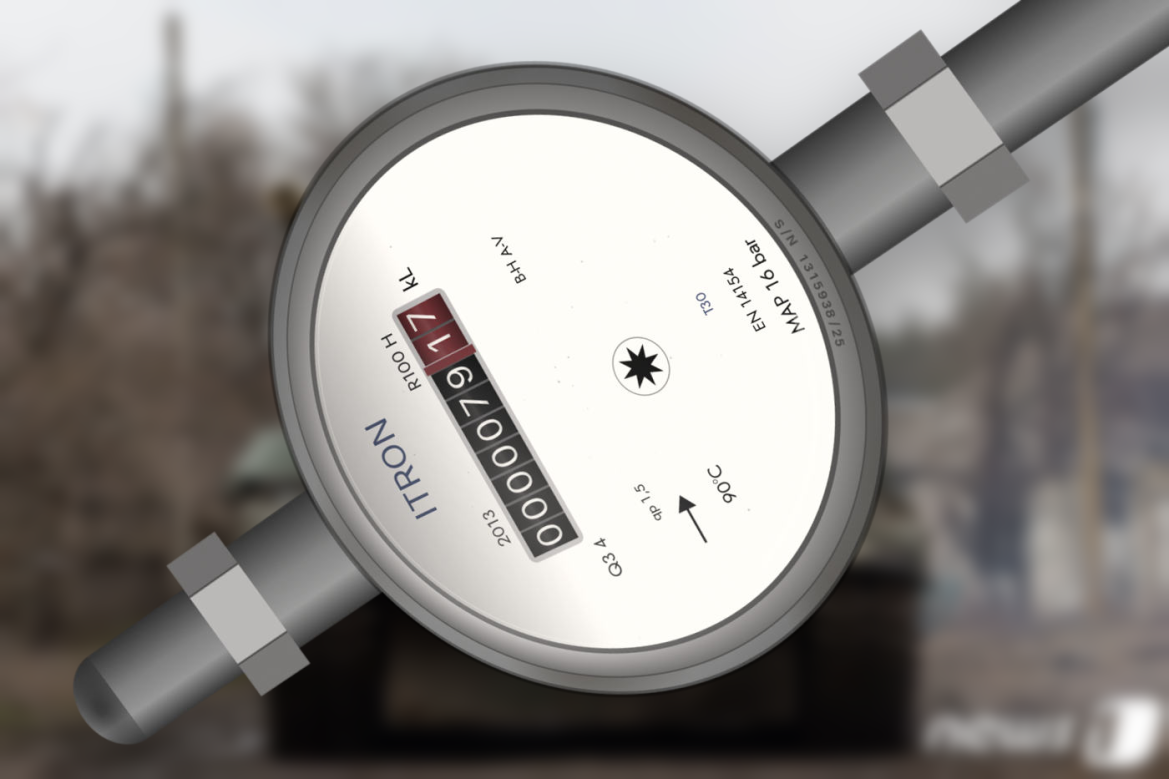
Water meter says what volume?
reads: 79.17 kL
